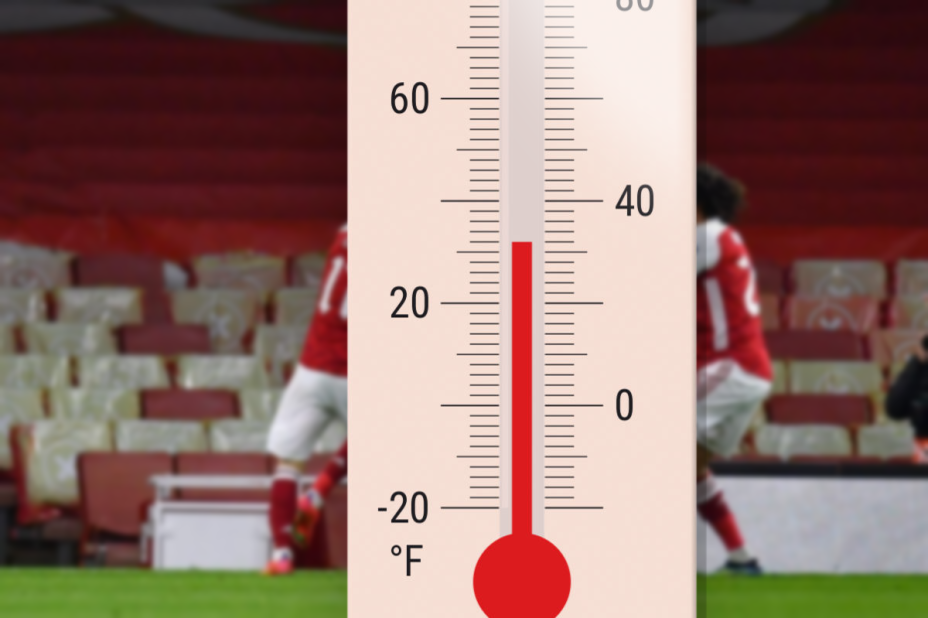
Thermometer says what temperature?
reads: 32 °F
